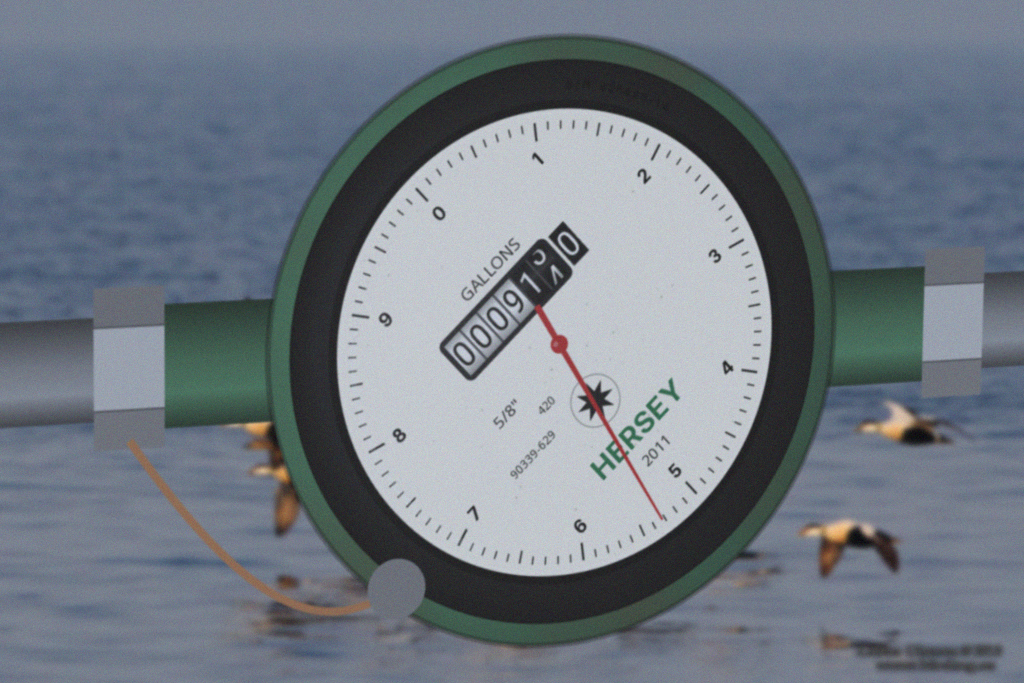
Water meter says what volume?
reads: 9135.3 gal
